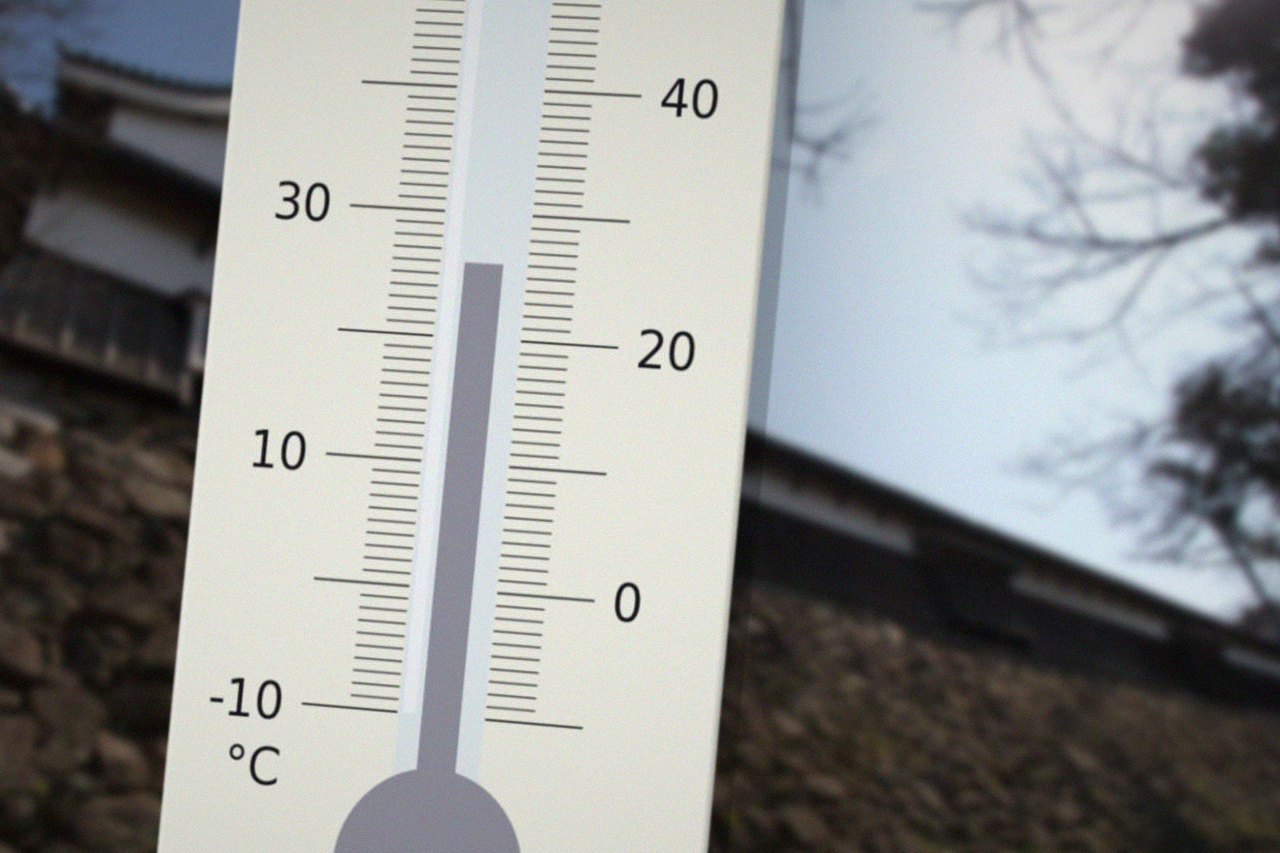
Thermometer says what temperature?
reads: 26 °C
